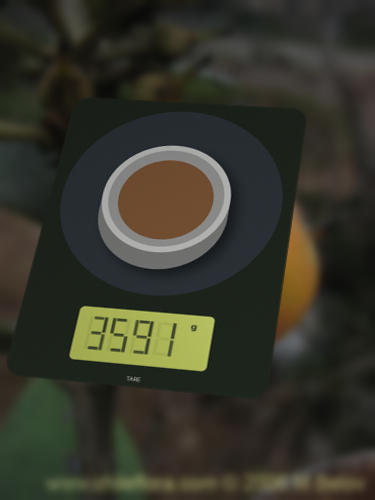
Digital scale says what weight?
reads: 3591 g
